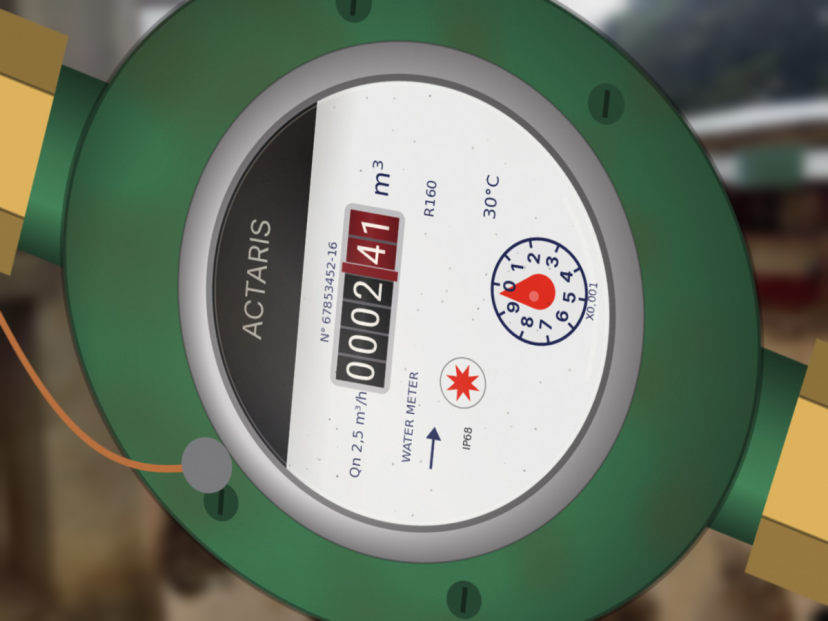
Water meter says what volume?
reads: 2.409 m³
